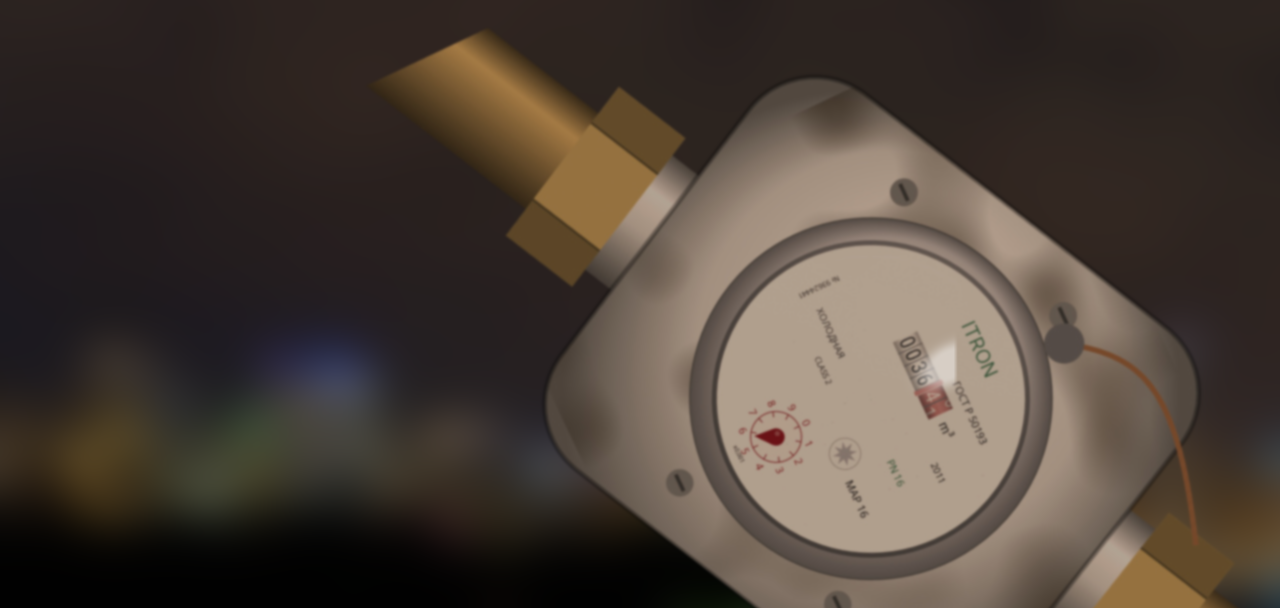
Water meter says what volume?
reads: 36.405 m³
